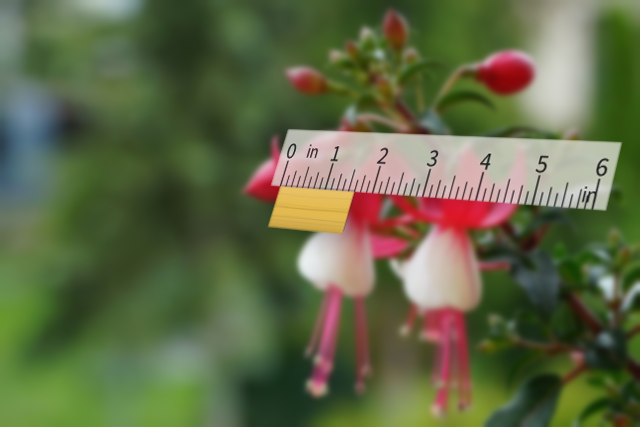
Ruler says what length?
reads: 1.625 in
